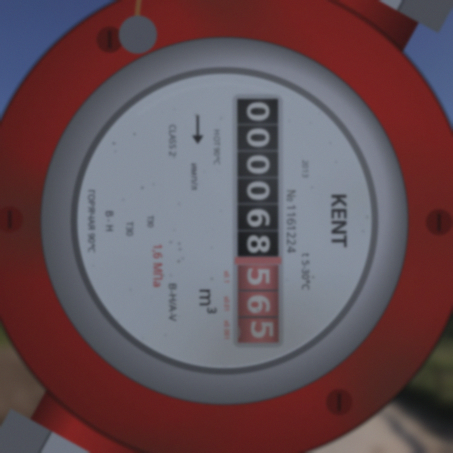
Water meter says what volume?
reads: 68.565 m³
